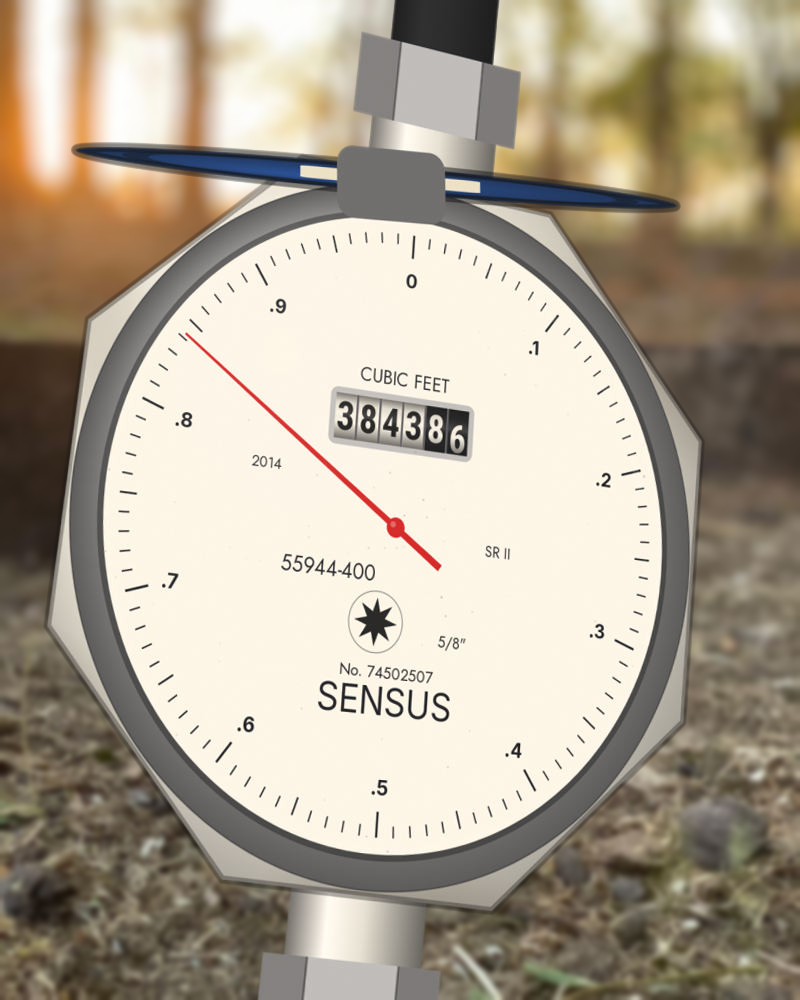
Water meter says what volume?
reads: 384385.84 ft³
